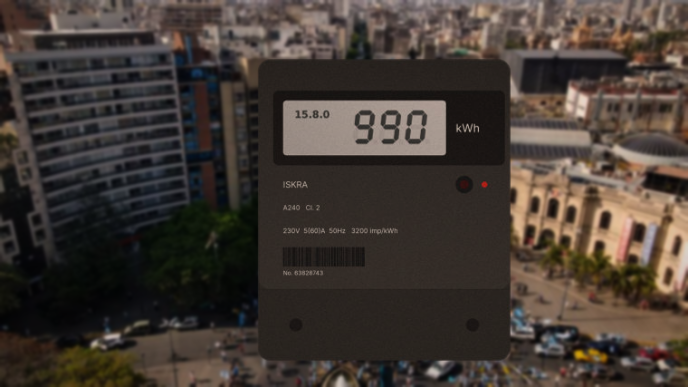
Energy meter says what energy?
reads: 990 kWh
